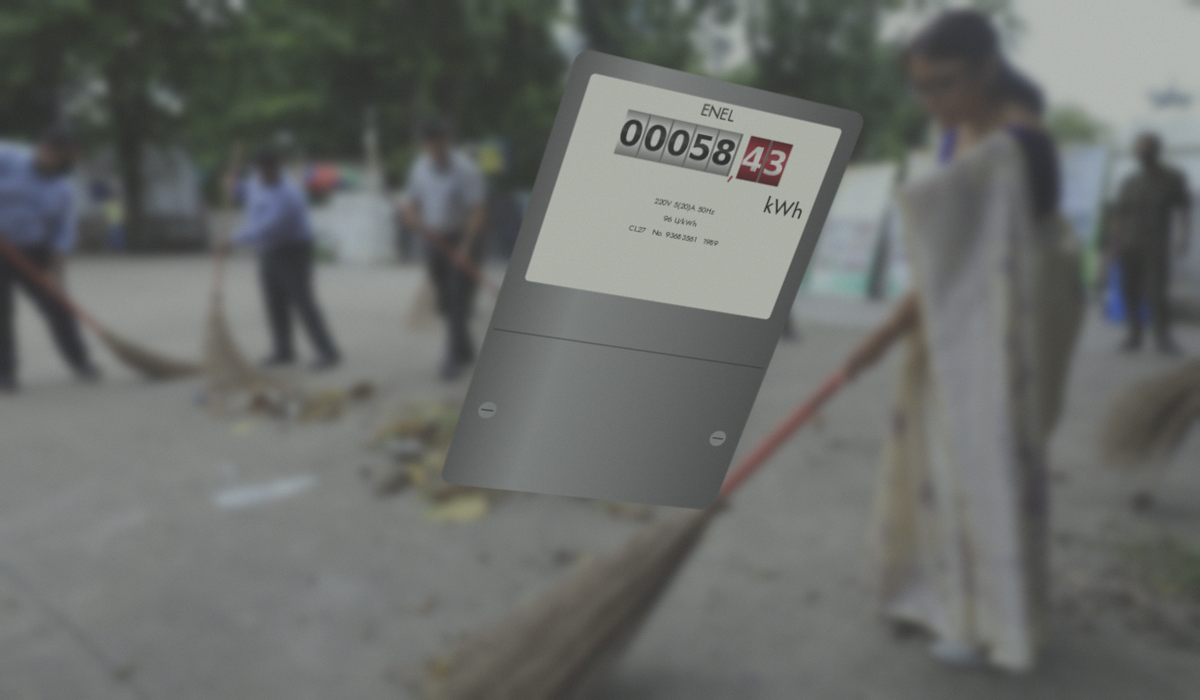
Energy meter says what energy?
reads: 58.43 kWh
